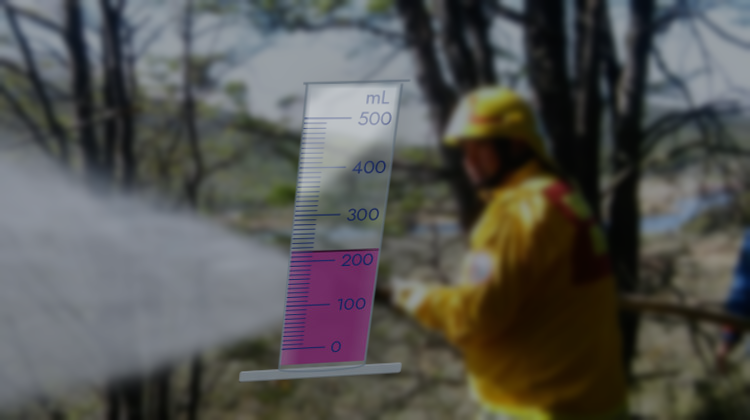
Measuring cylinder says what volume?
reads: 220 mL
